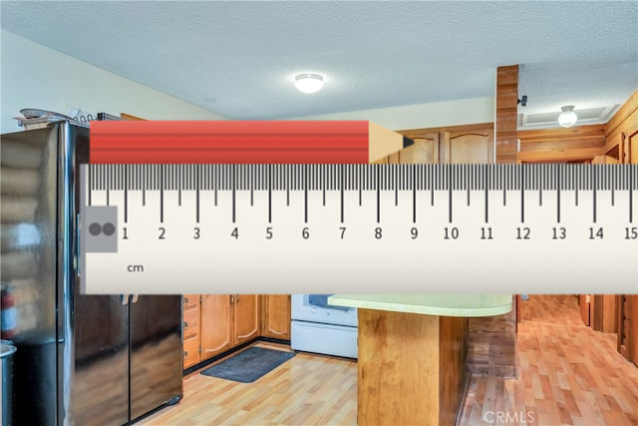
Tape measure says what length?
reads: 9 cm
